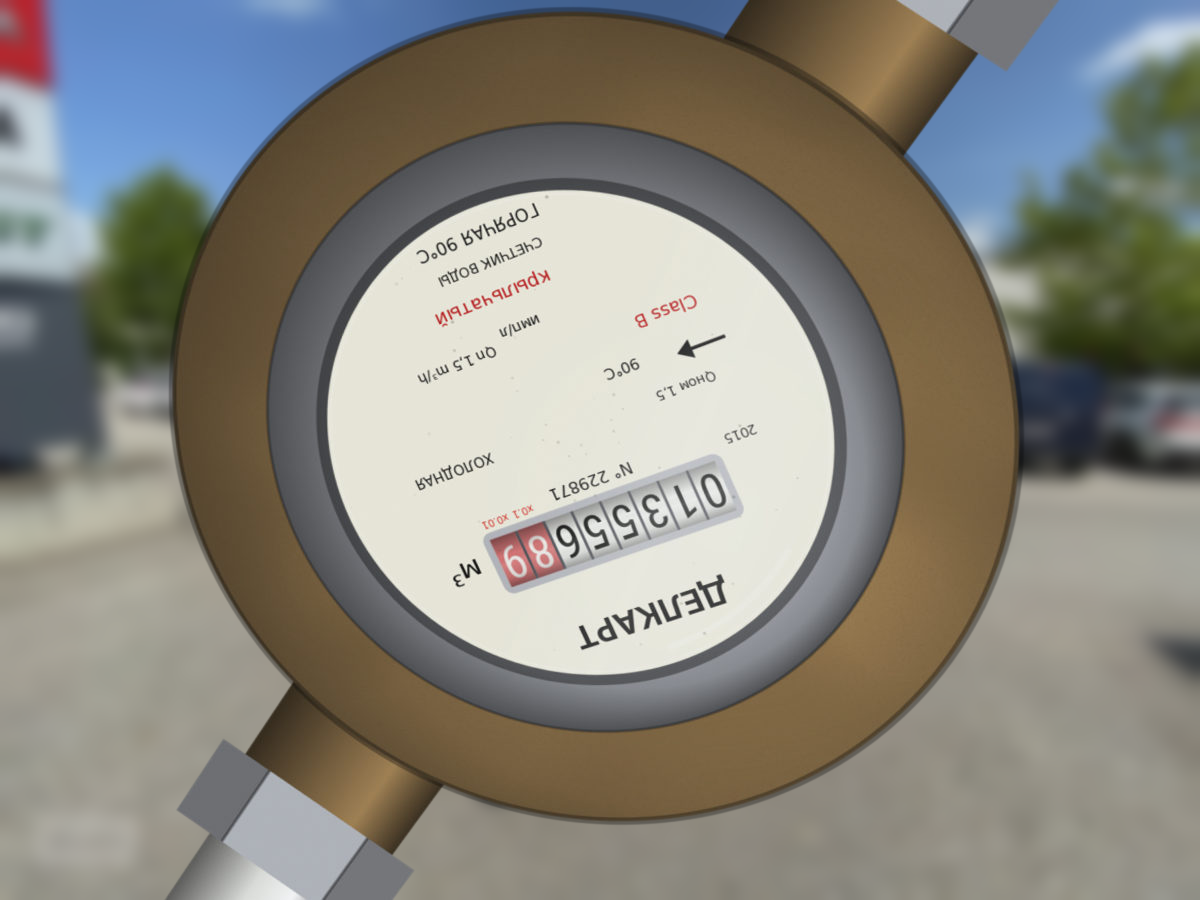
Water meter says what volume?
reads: 13556.89 m³
